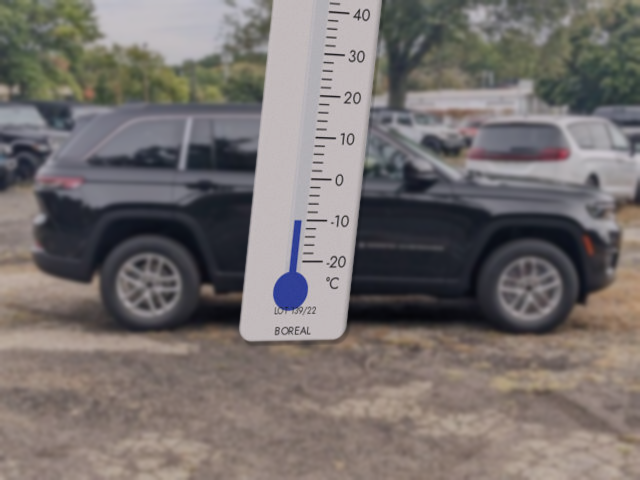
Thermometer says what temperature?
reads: -10 °C
